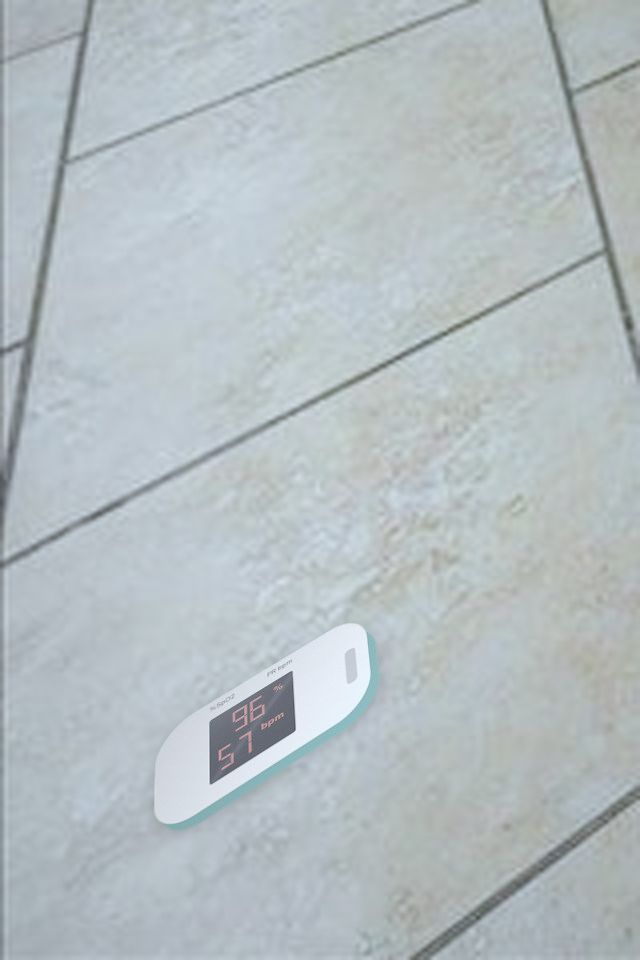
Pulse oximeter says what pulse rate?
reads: 57 bpm
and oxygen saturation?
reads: 96 %
